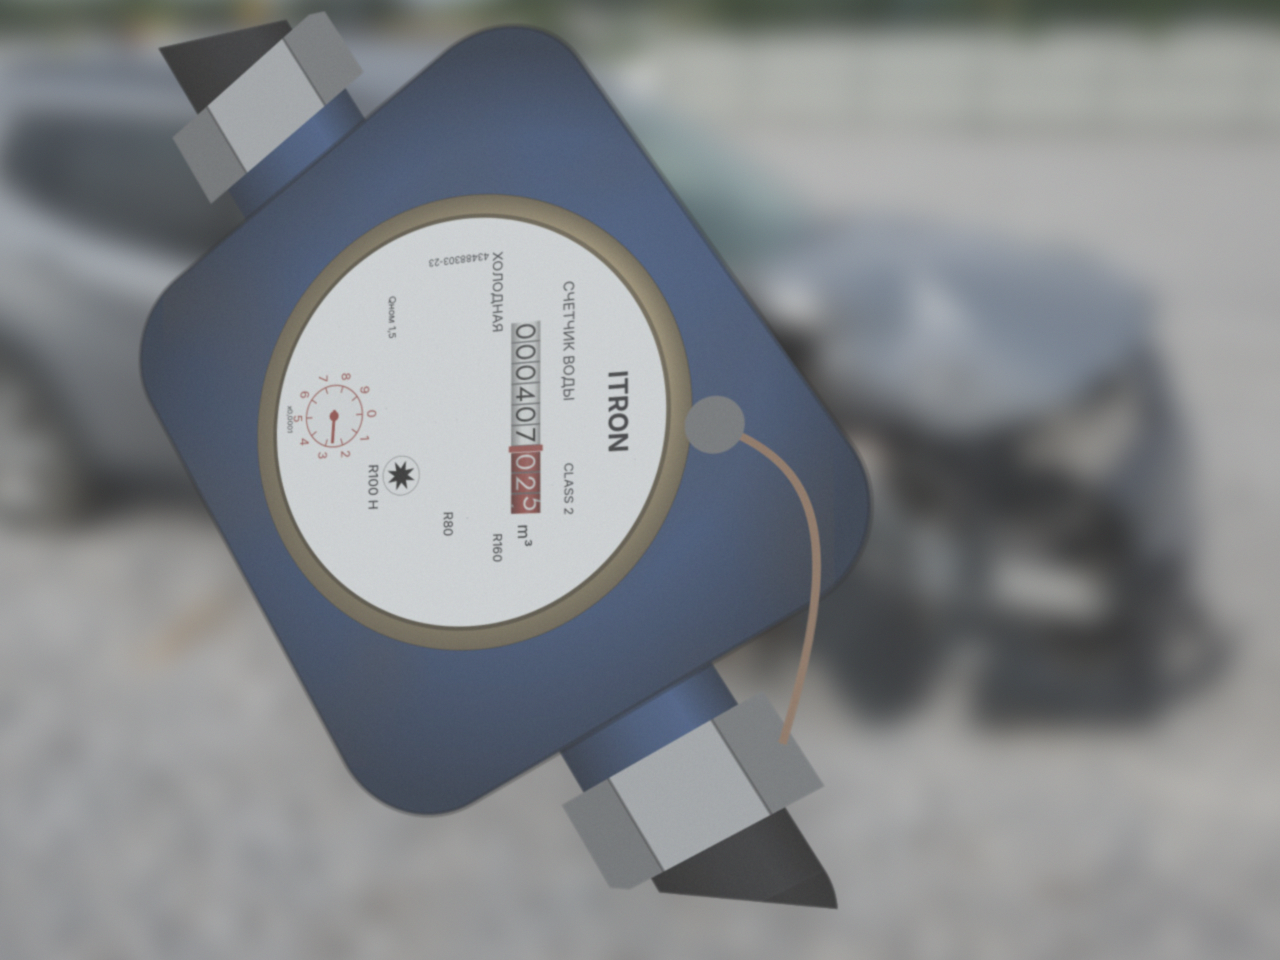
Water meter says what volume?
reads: 407.0252 m³
